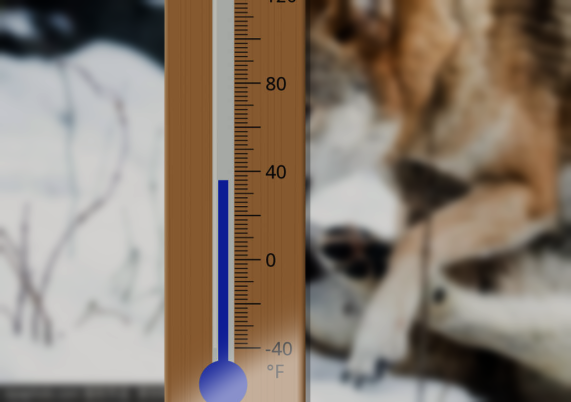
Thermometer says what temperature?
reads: 36 °F
